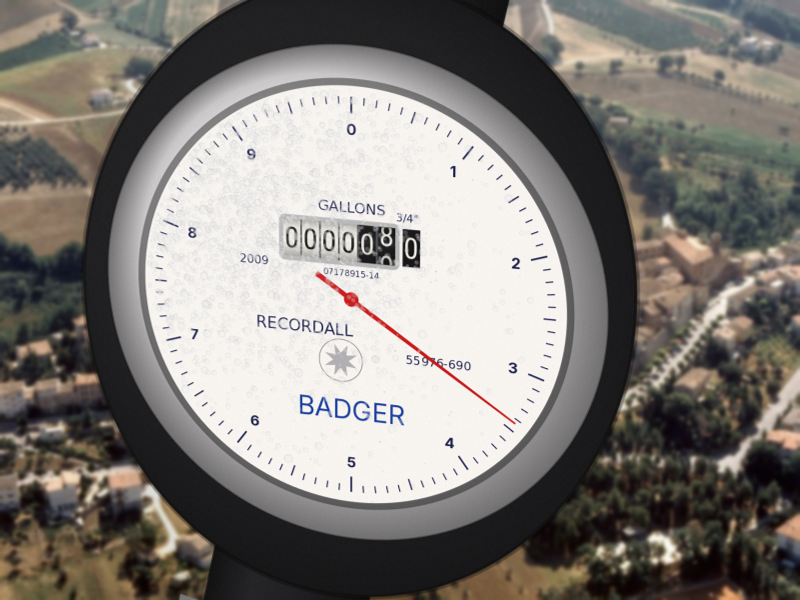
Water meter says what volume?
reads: 83.4 gal
